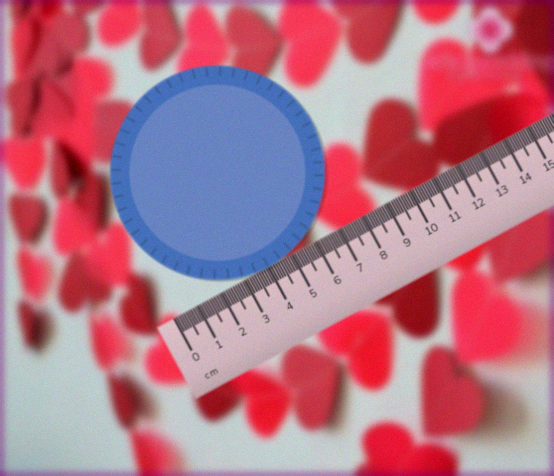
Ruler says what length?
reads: 8 cm
